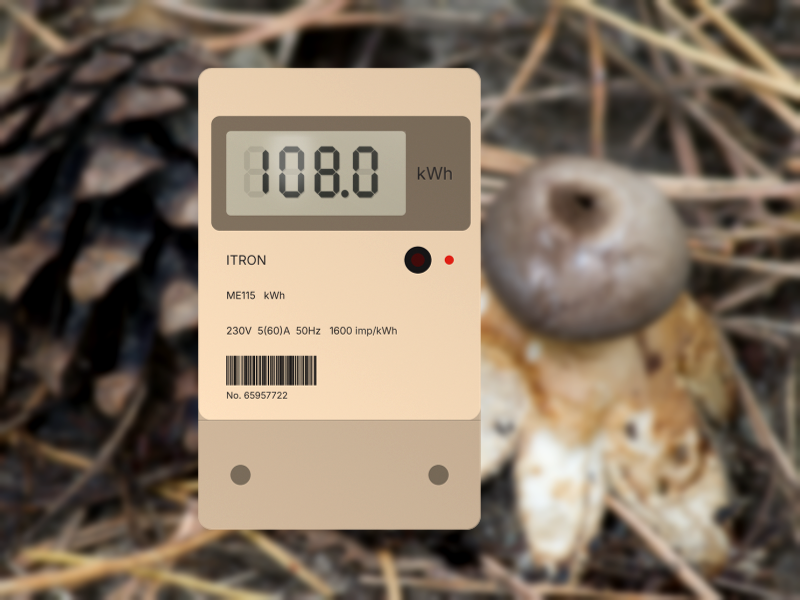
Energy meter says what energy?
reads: 108.0 kWh
